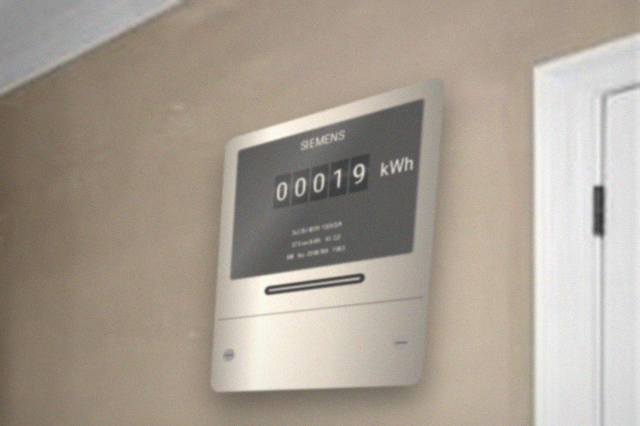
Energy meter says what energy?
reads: 19 kWh
